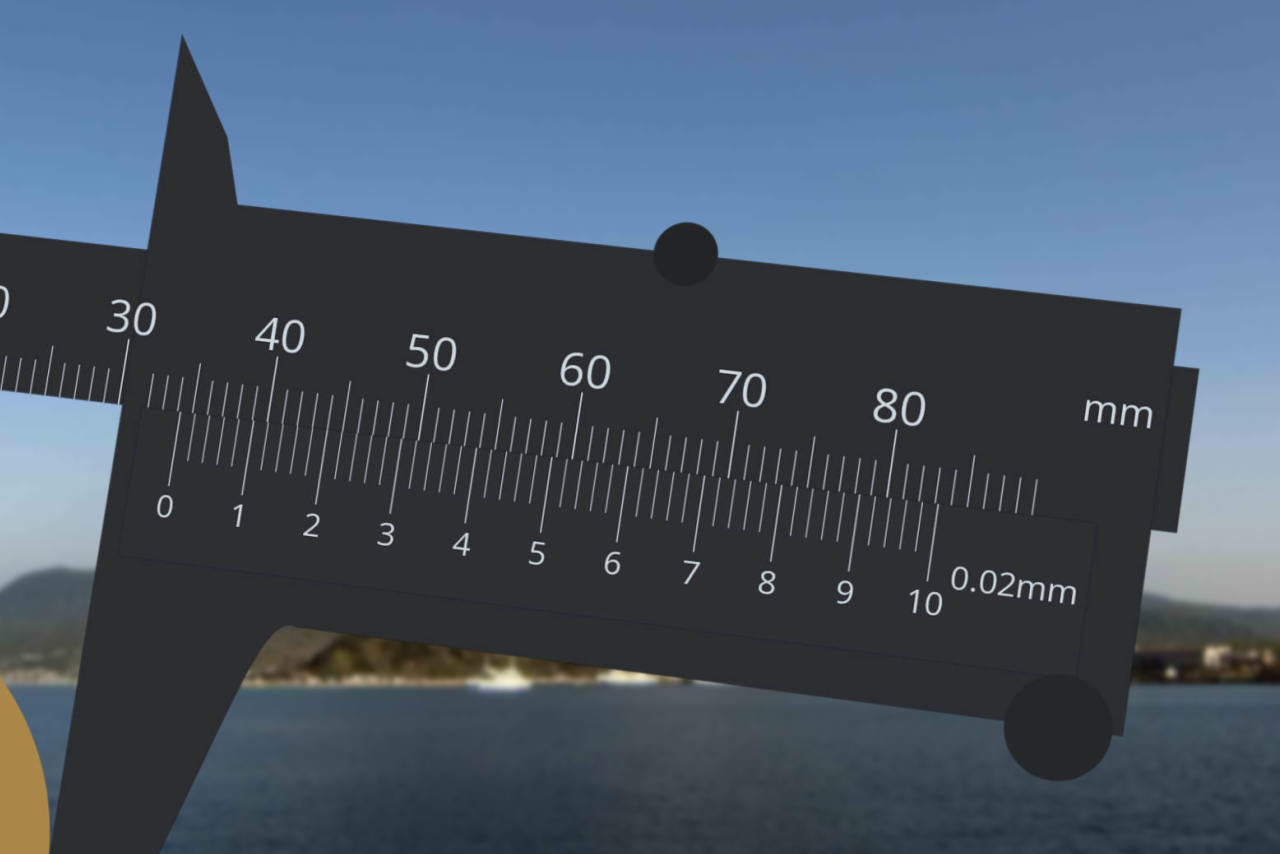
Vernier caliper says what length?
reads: 34.2 mm
